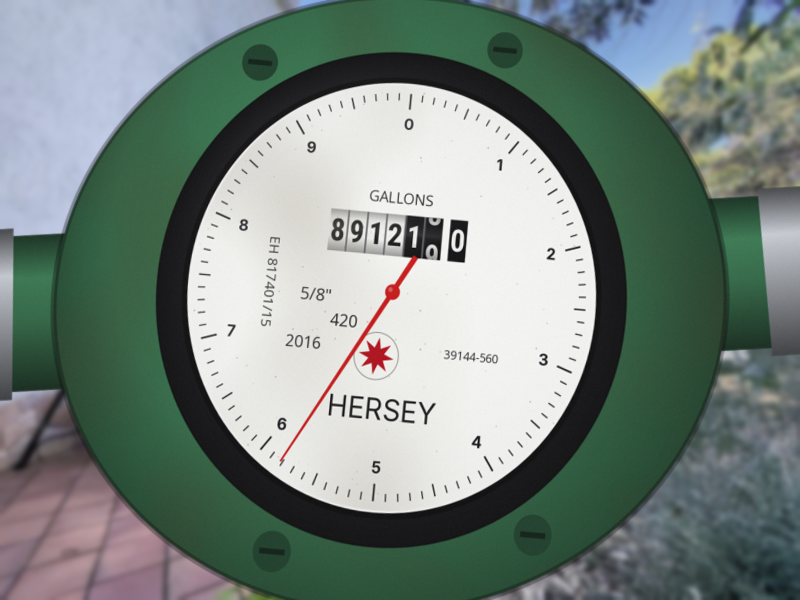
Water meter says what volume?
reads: 8912185.8 gal
